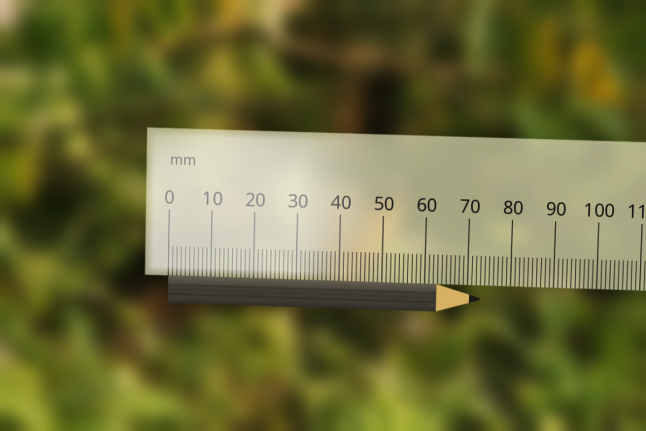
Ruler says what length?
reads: 73 mm
